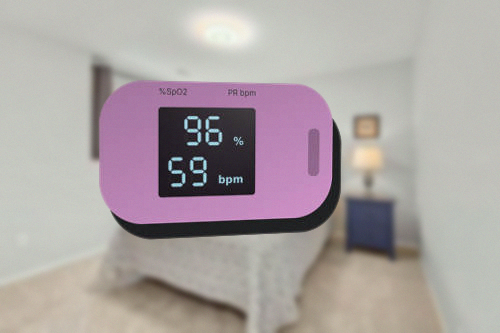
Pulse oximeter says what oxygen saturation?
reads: 96 %
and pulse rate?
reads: 59 bpm
